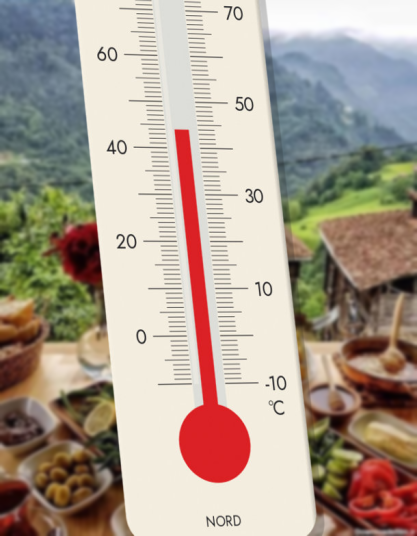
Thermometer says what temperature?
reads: 44 °C
